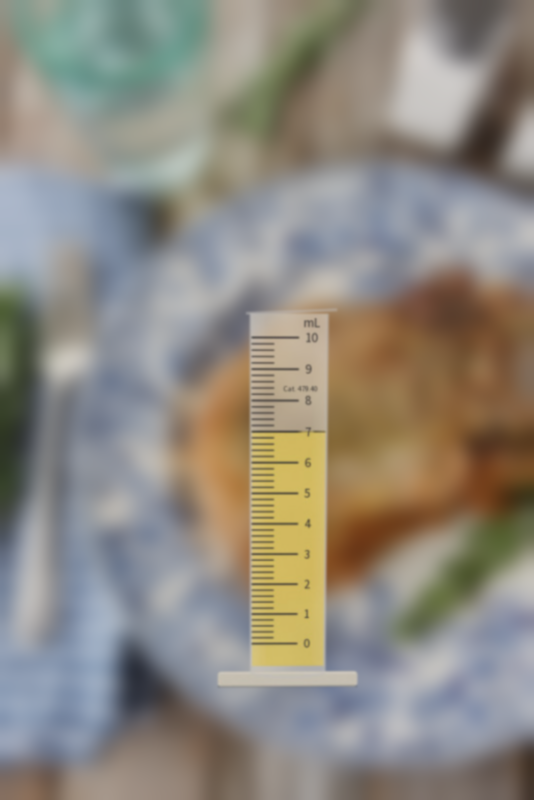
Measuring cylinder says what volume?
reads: 7 mL
